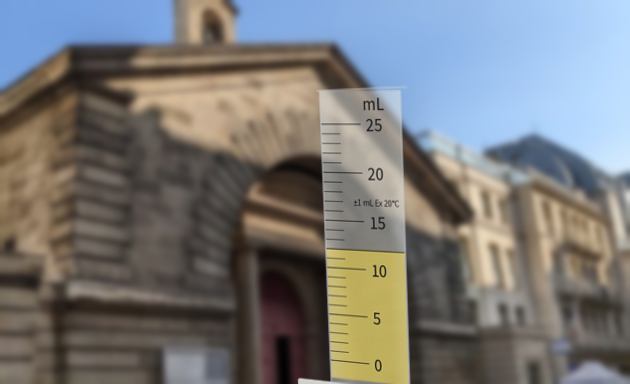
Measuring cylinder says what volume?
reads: 12 mL
